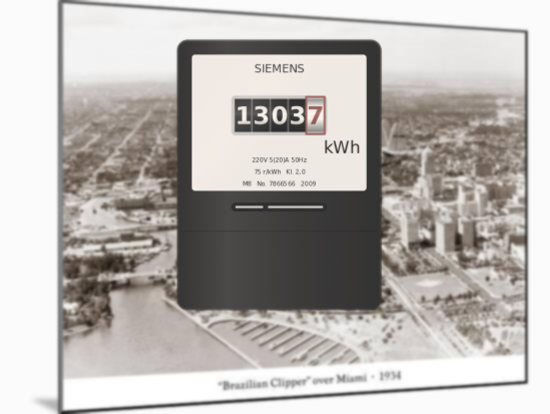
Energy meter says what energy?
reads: 1303.7 kWh
